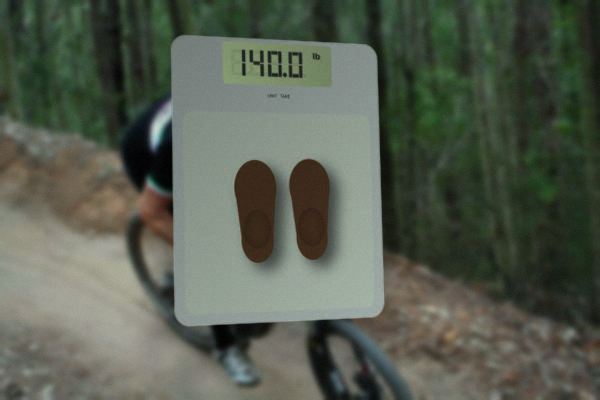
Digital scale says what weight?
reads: 140.0 lb
